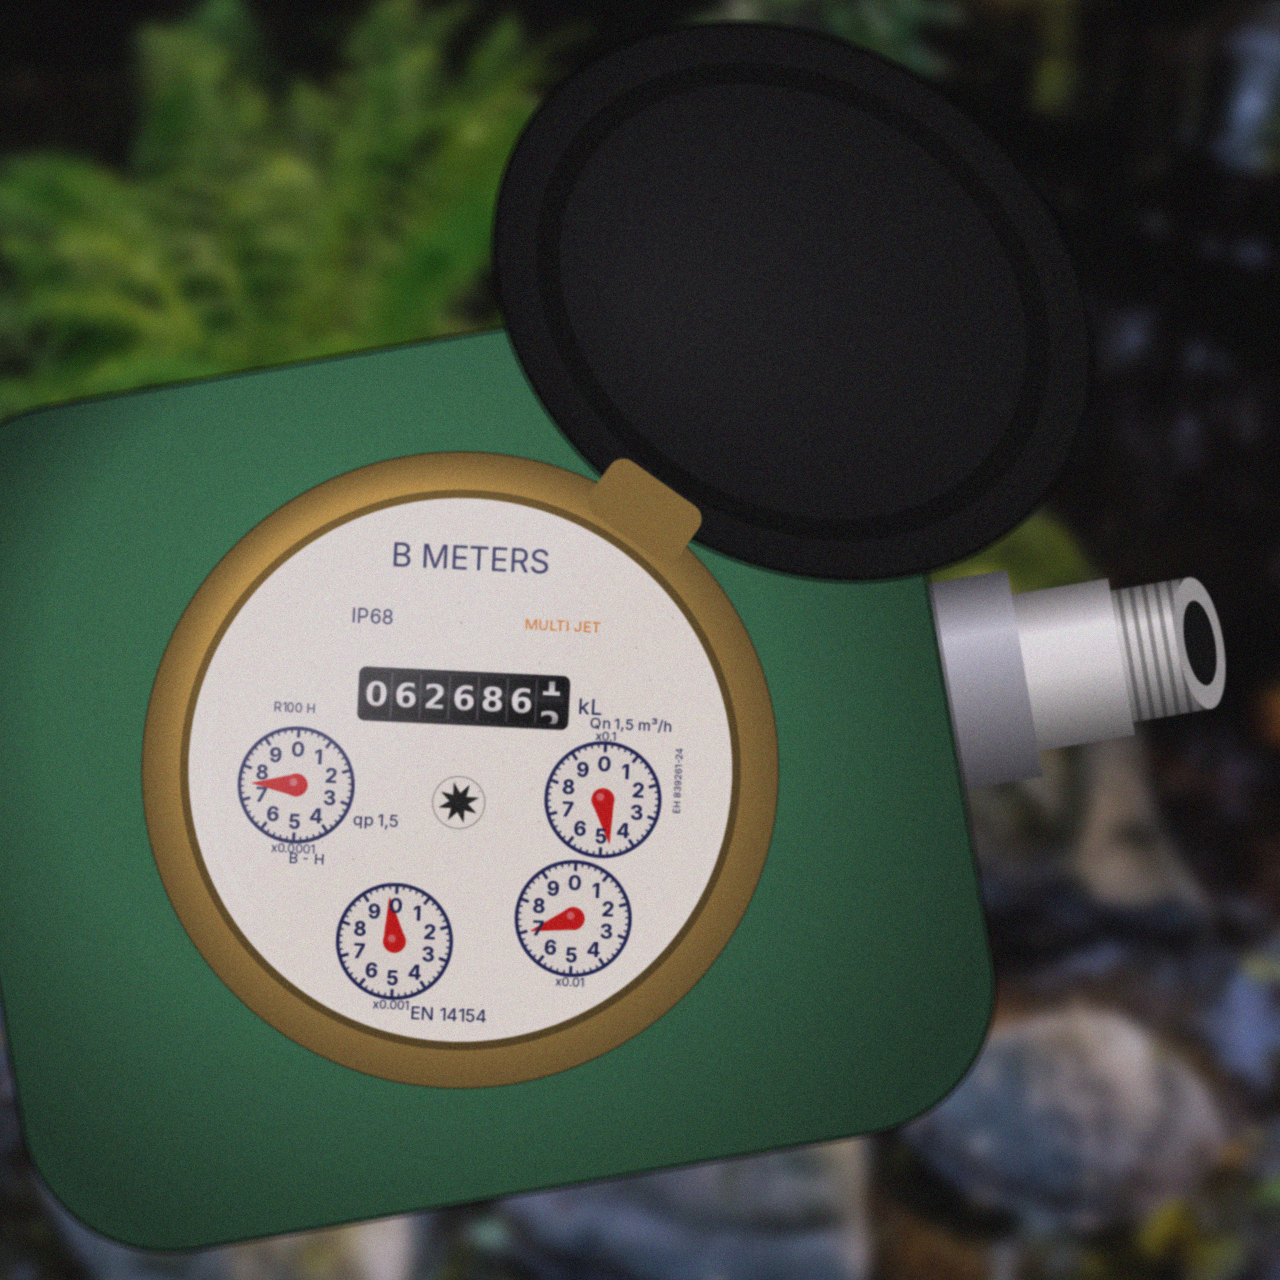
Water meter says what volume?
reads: 626861.4697 kL
